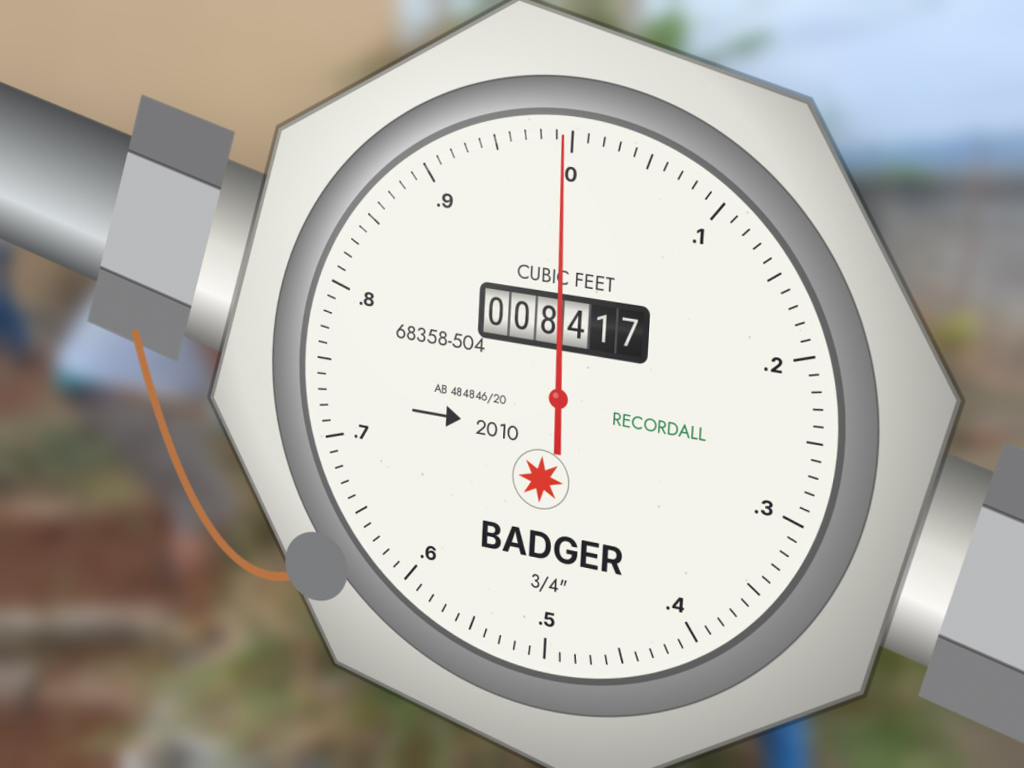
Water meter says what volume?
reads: 8416.99 ft³
